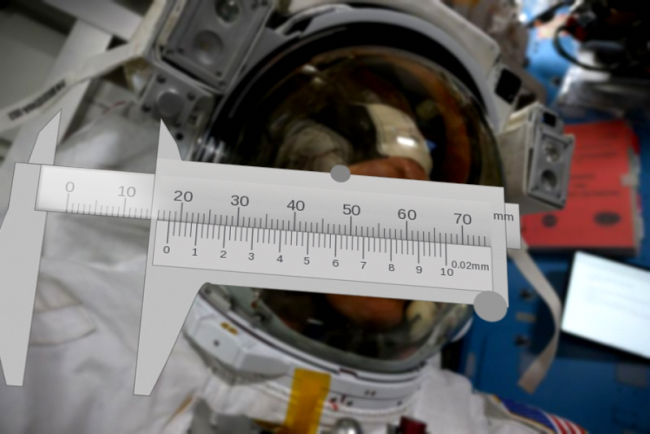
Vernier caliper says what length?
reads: 18.0 mm
